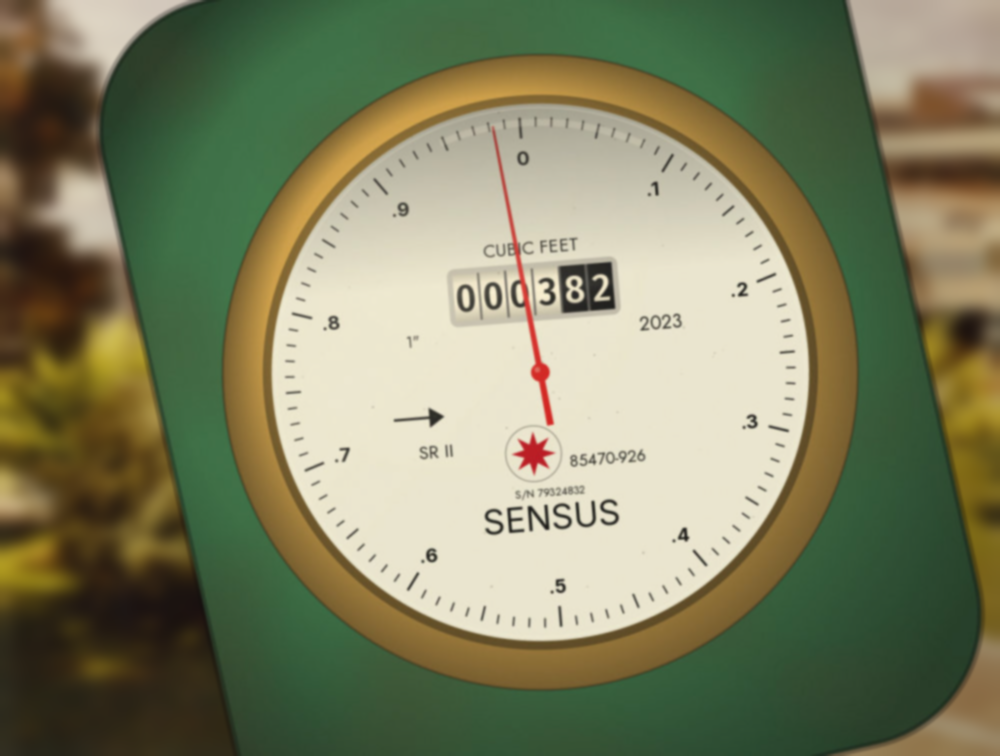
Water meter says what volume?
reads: 381.98 ft³
